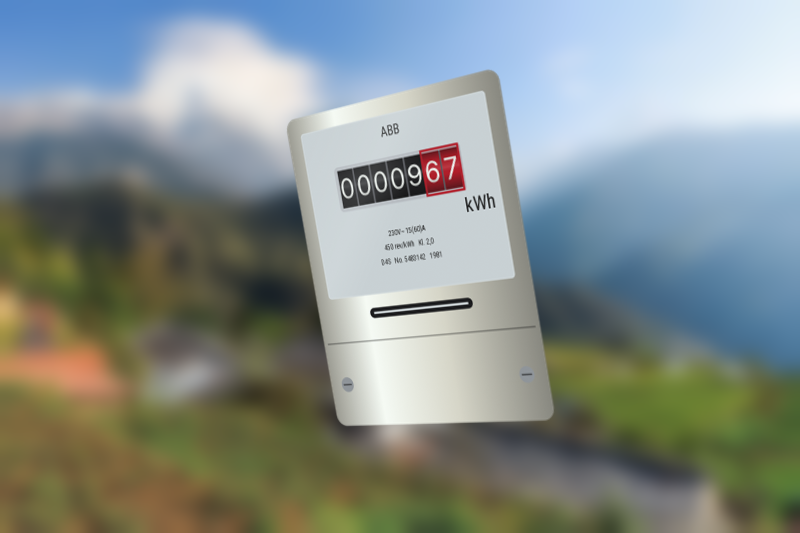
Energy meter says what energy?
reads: 9.67 kWh
